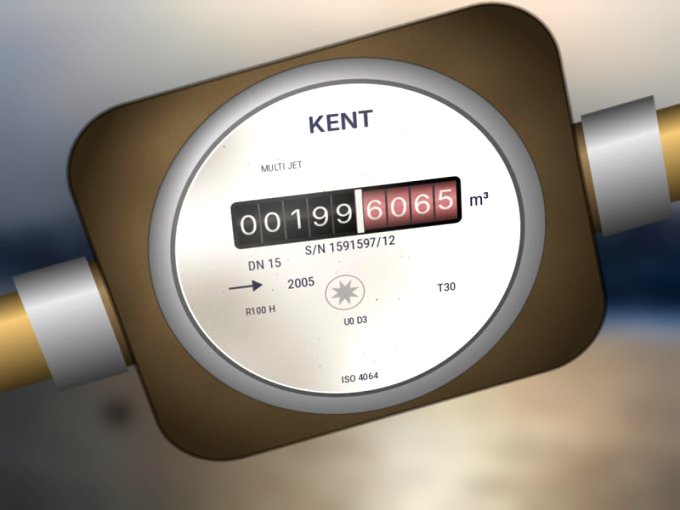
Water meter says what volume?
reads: 199.6065 m³
